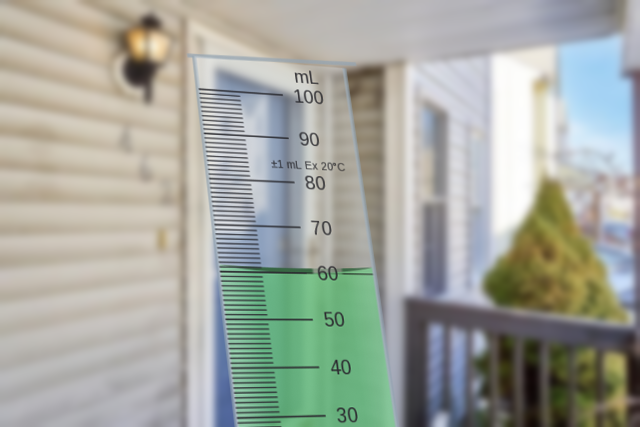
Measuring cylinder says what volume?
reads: 60 mL
